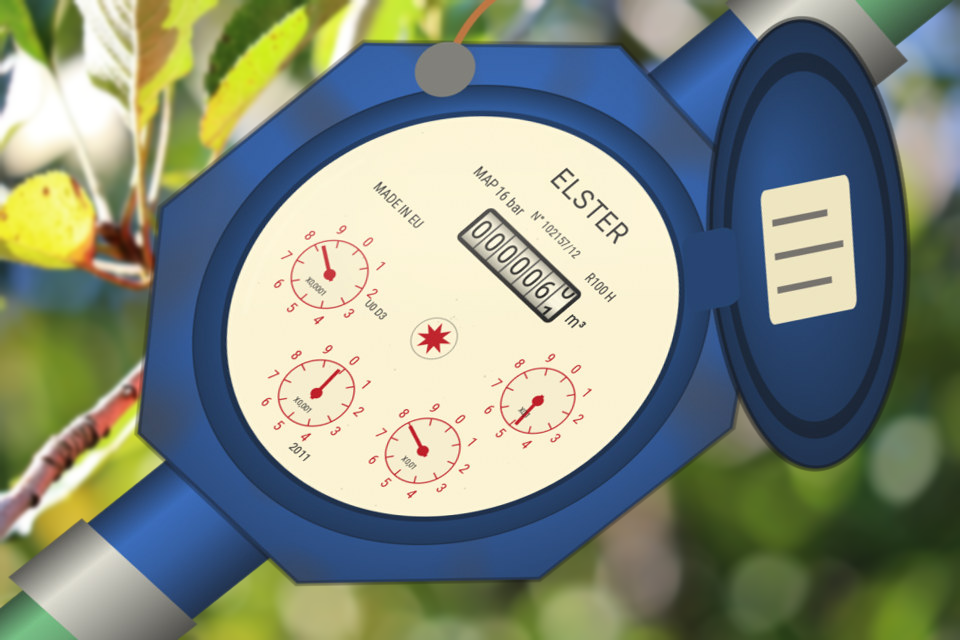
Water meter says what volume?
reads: 60.4798 m³
